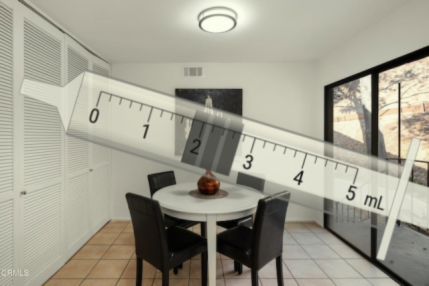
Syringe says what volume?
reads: 1.8 mL
